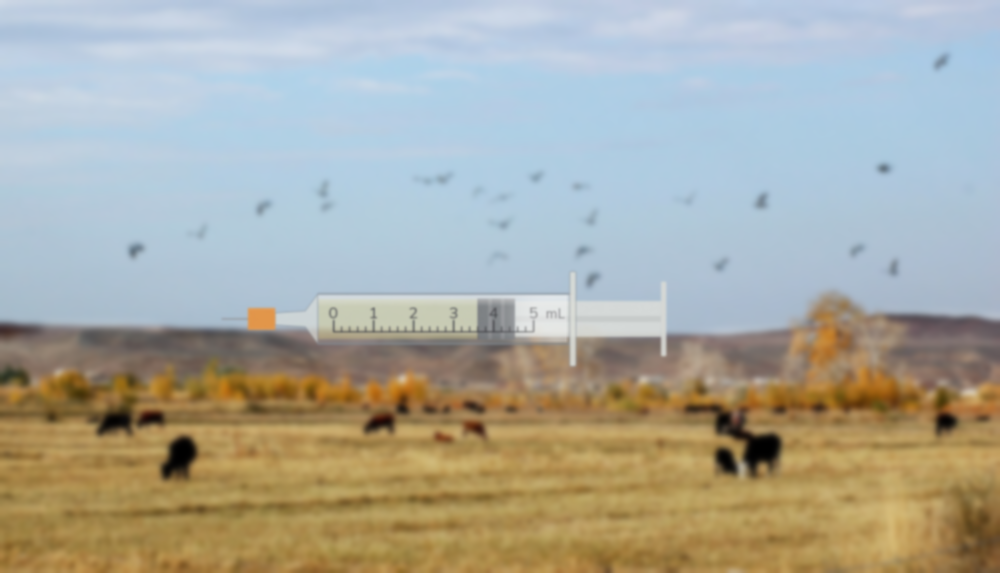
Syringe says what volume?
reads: 3.6 mL
